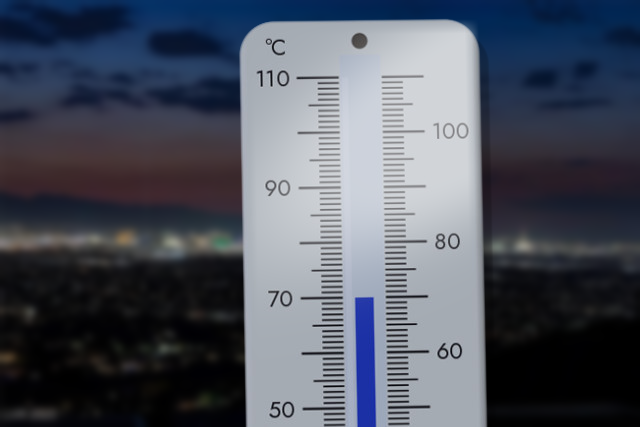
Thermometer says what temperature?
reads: 70 °C
